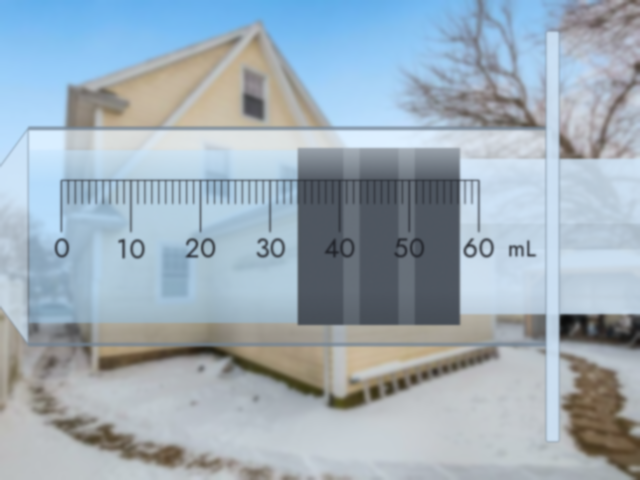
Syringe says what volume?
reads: 34 mL
